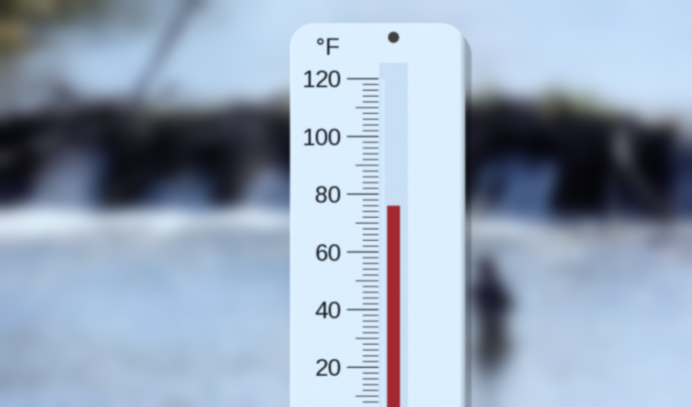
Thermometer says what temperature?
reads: 76 °F
